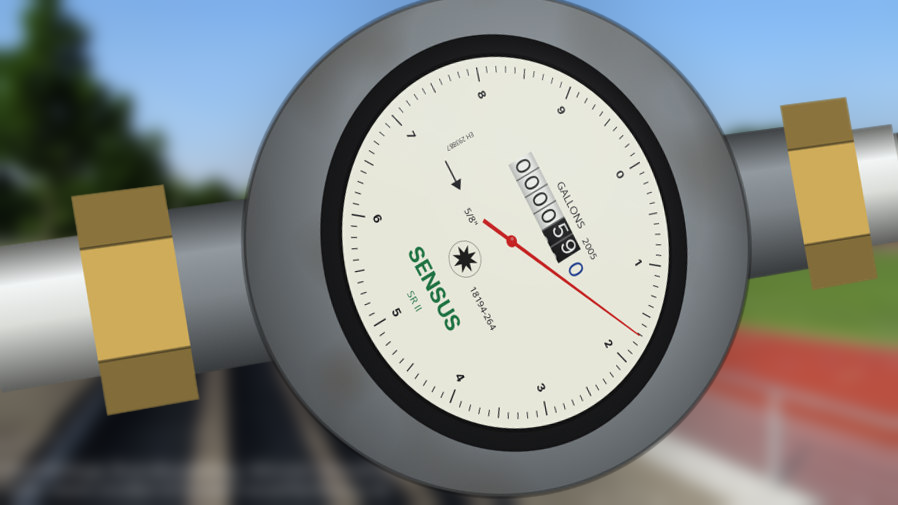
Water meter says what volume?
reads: 591.7 gal
